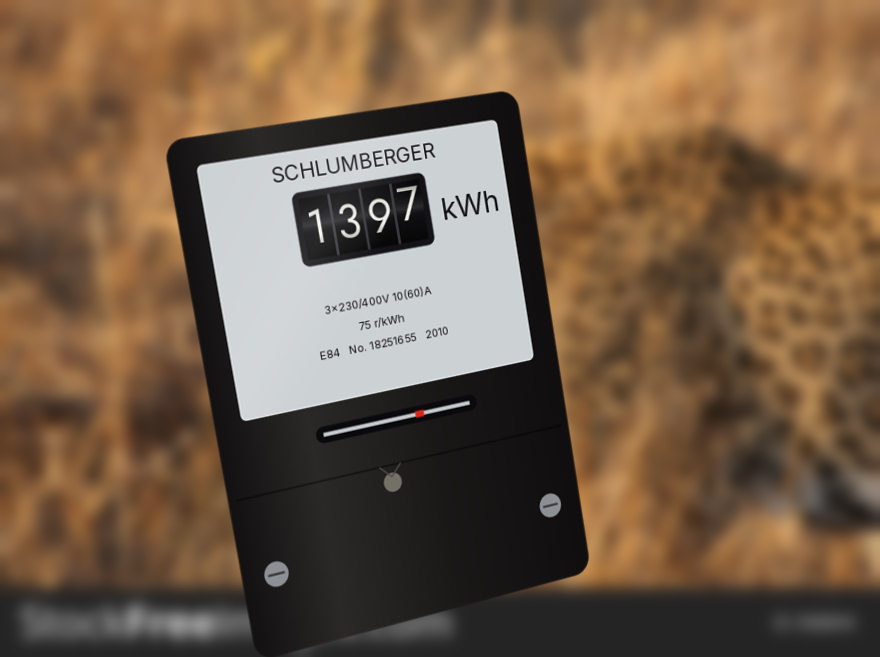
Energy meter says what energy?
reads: 1397 kWh
